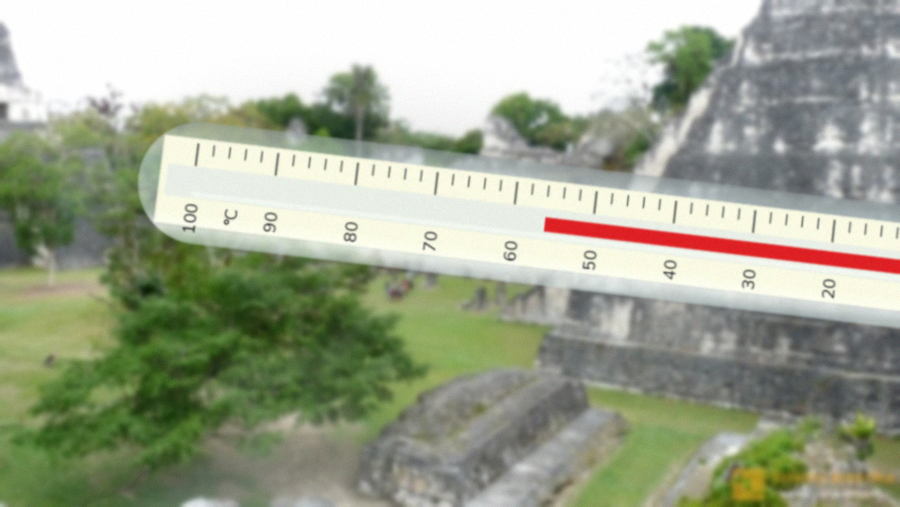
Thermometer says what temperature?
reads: 56 °C
